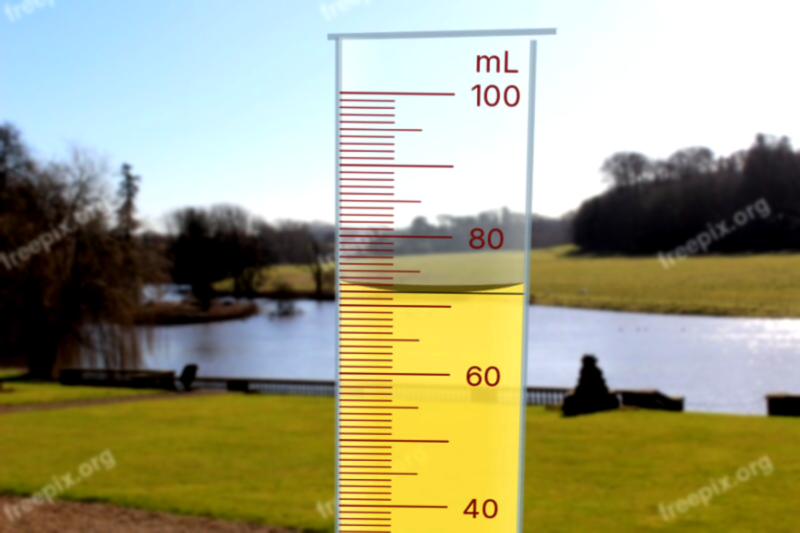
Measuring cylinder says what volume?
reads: 72 mL
